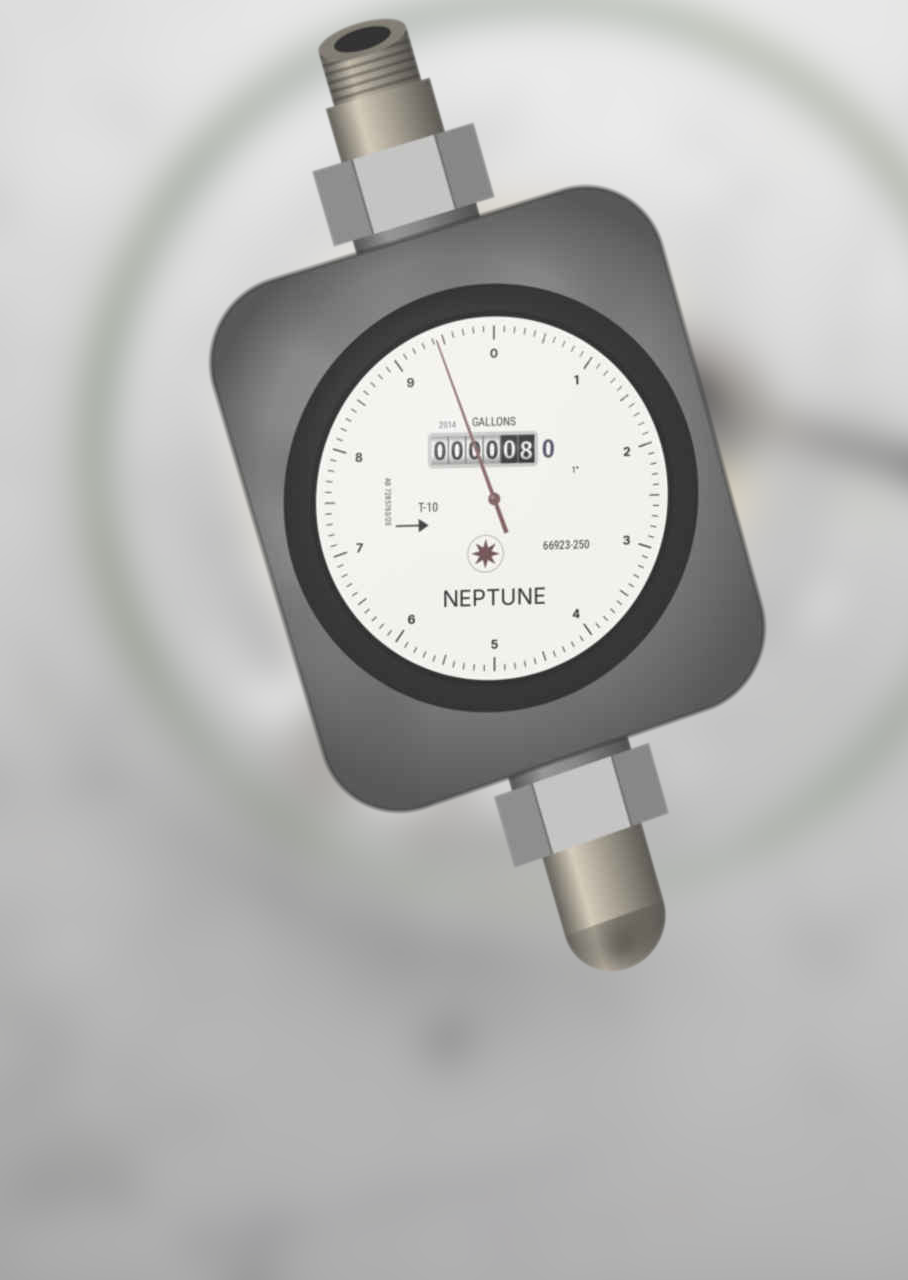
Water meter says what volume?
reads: 79.4 gal
